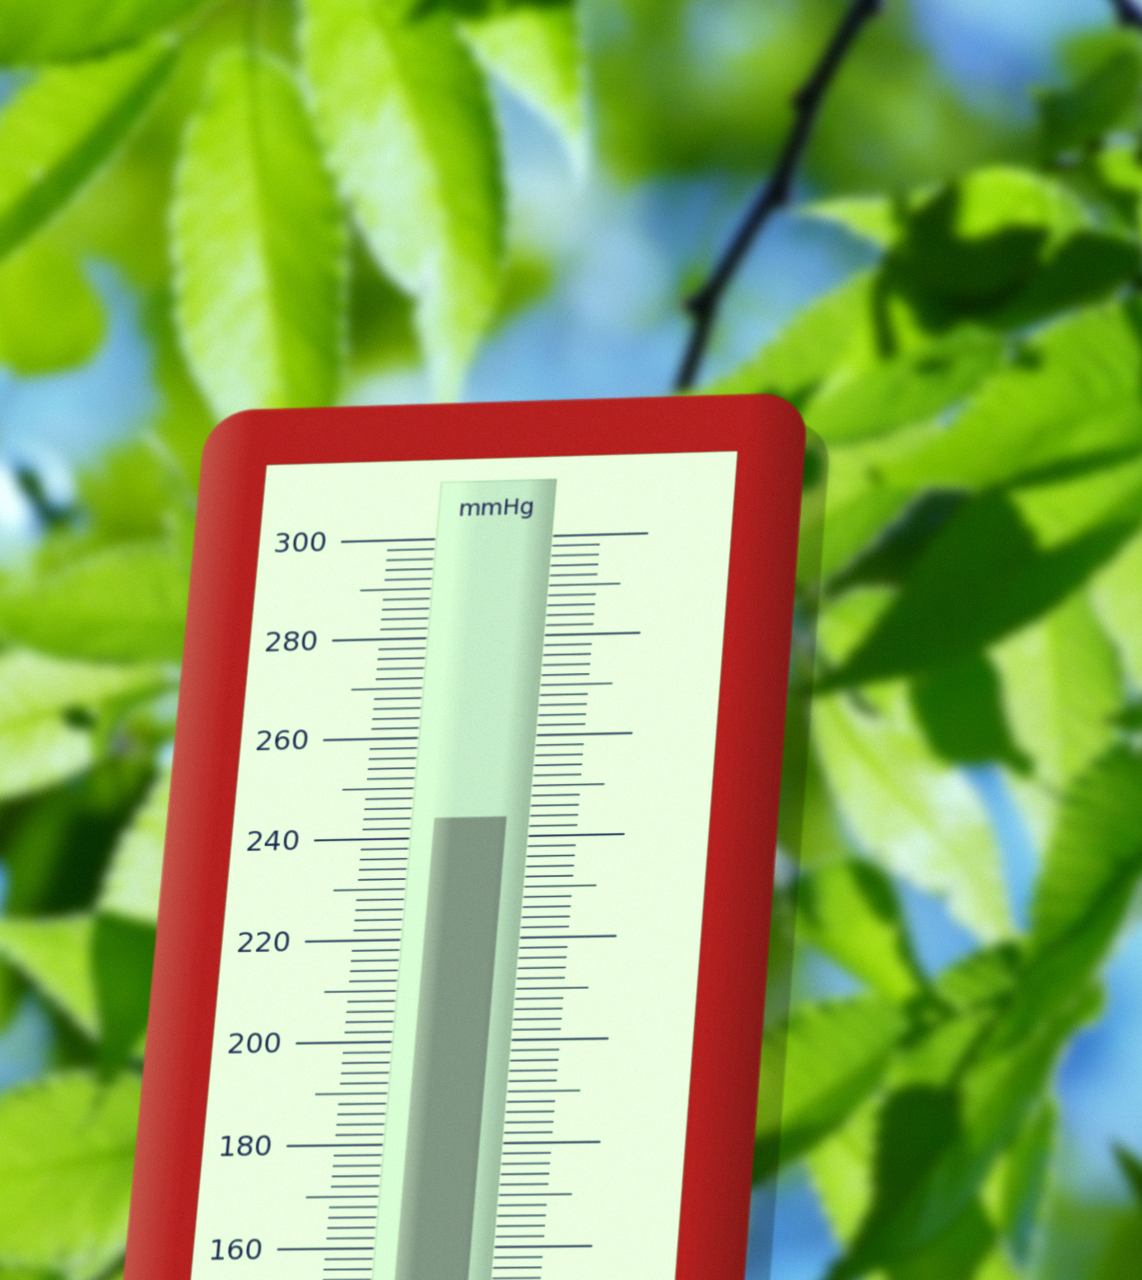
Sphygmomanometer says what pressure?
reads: 244 mmHg
